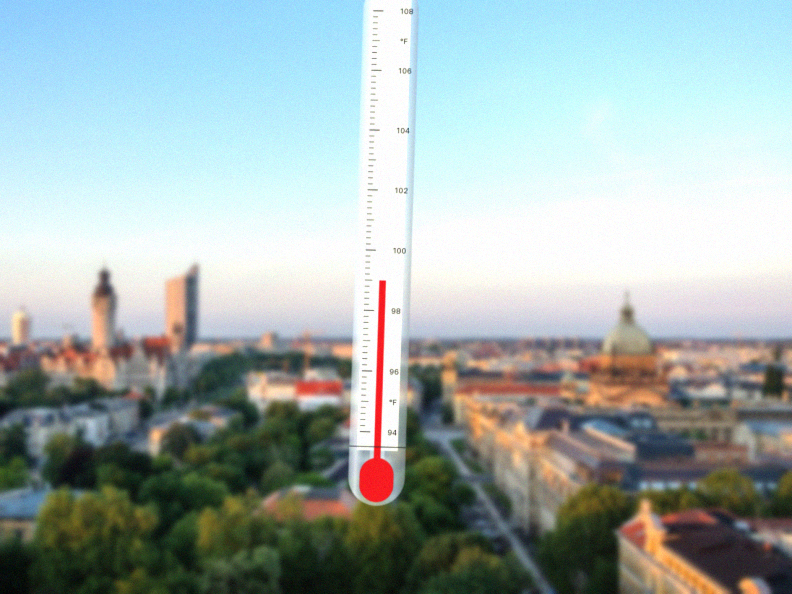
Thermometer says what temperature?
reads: 99 °F
